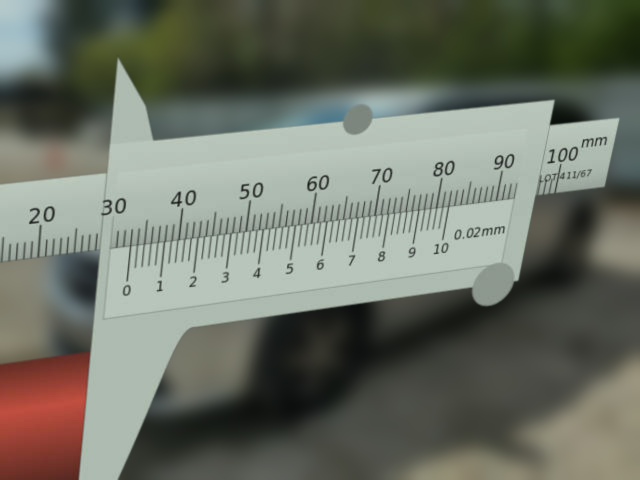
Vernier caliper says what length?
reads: 33.0 mm
